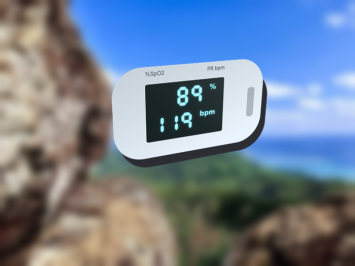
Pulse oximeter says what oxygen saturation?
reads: 89 %
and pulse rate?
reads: 119 bpm
